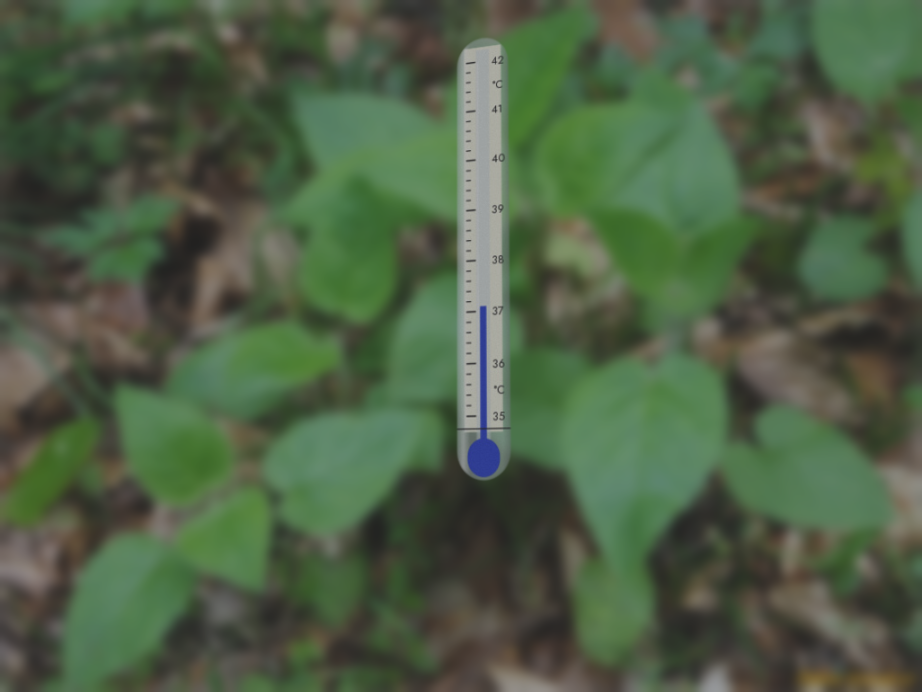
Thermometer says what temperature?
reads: 37.1 °C
